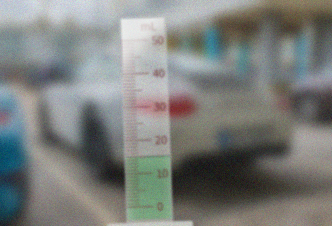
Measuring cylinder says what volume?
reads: 15 mL
